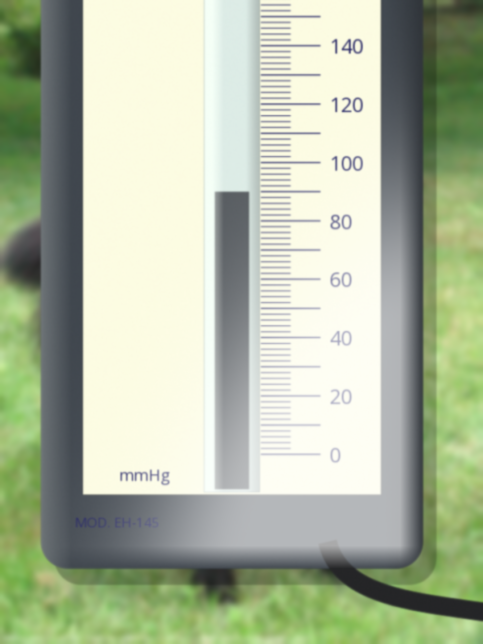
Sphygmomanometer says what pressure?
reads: 90 mmHg
